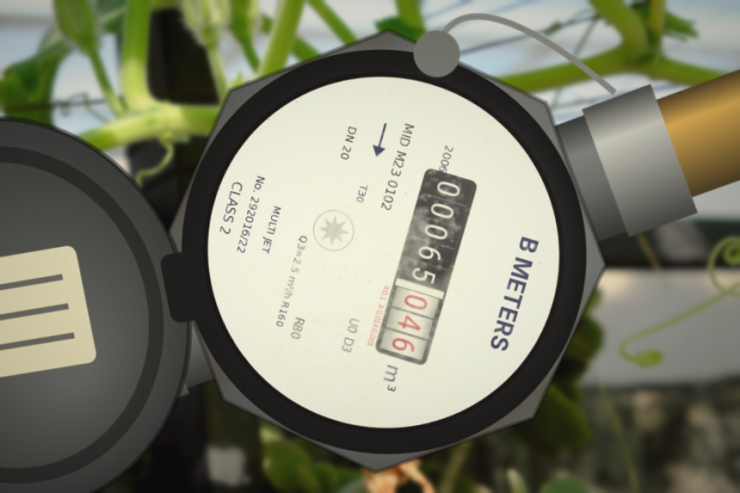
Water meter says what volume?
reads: 65.046 m³
